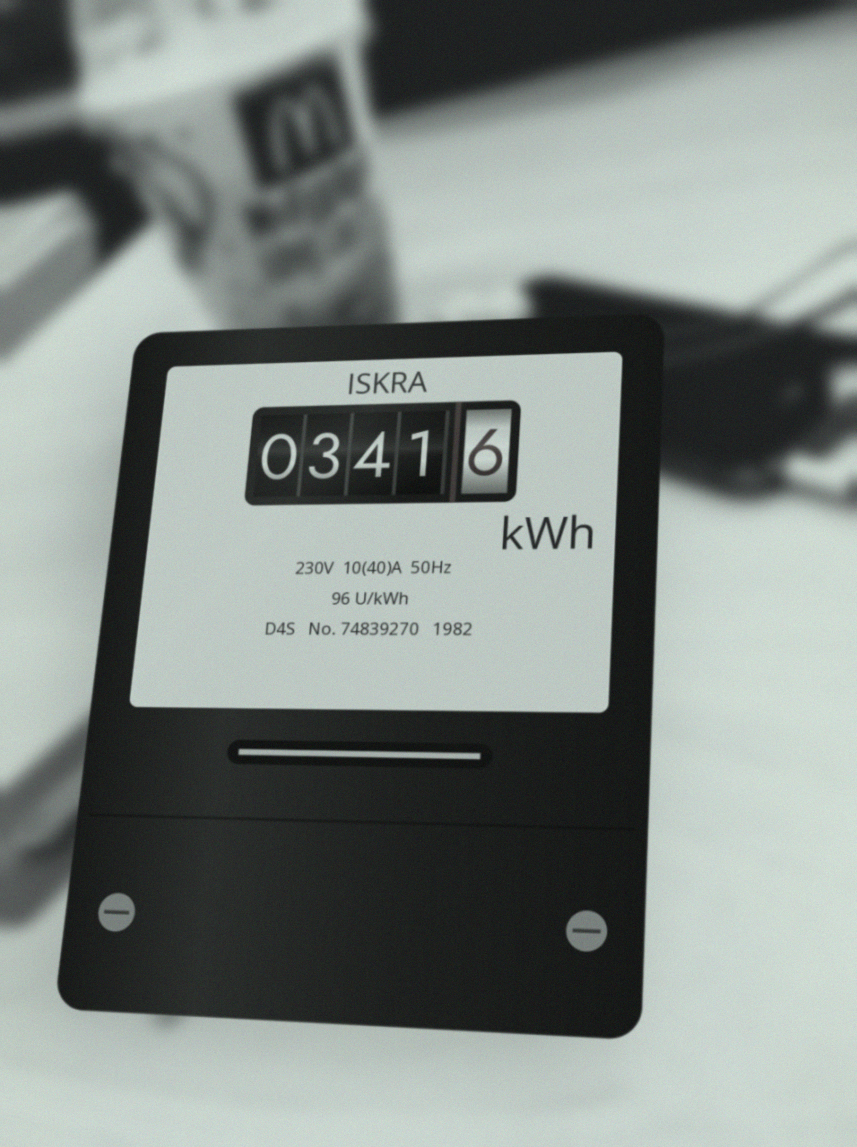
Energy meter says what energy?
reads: 341.6 kWh
